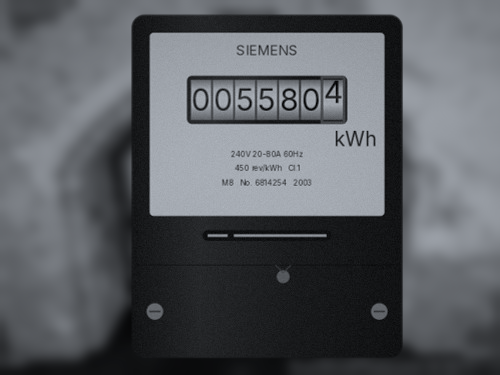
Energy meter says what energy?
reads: 5580.4 kWh
